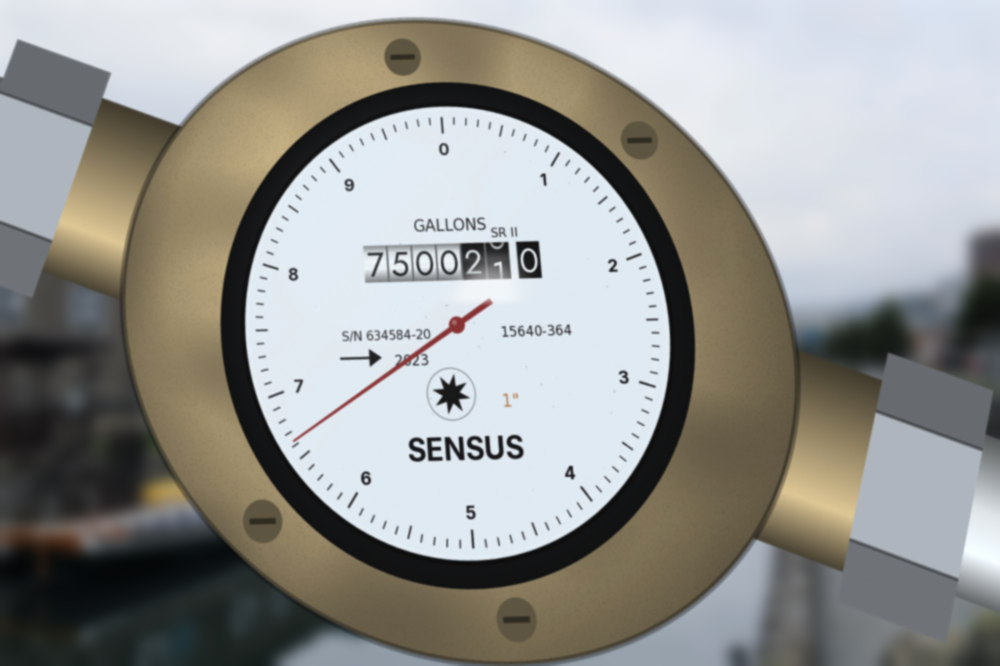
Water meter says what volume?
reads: 7500206.6 gal
